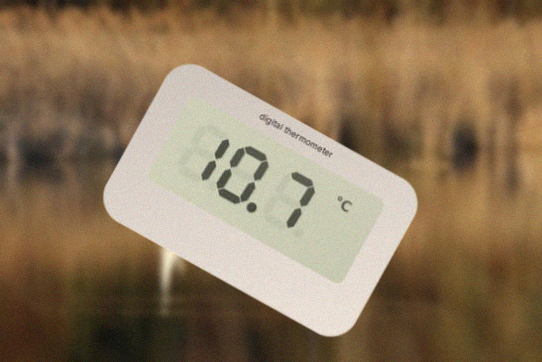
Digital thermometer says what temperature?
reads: 10.7 °C
